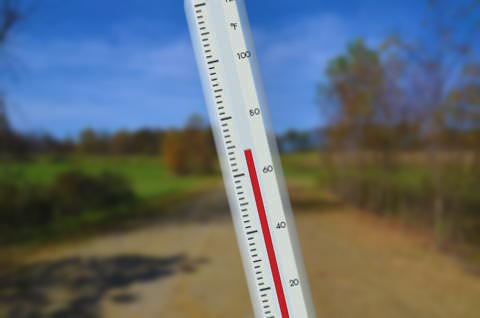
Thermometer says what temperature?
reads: 68 °F
